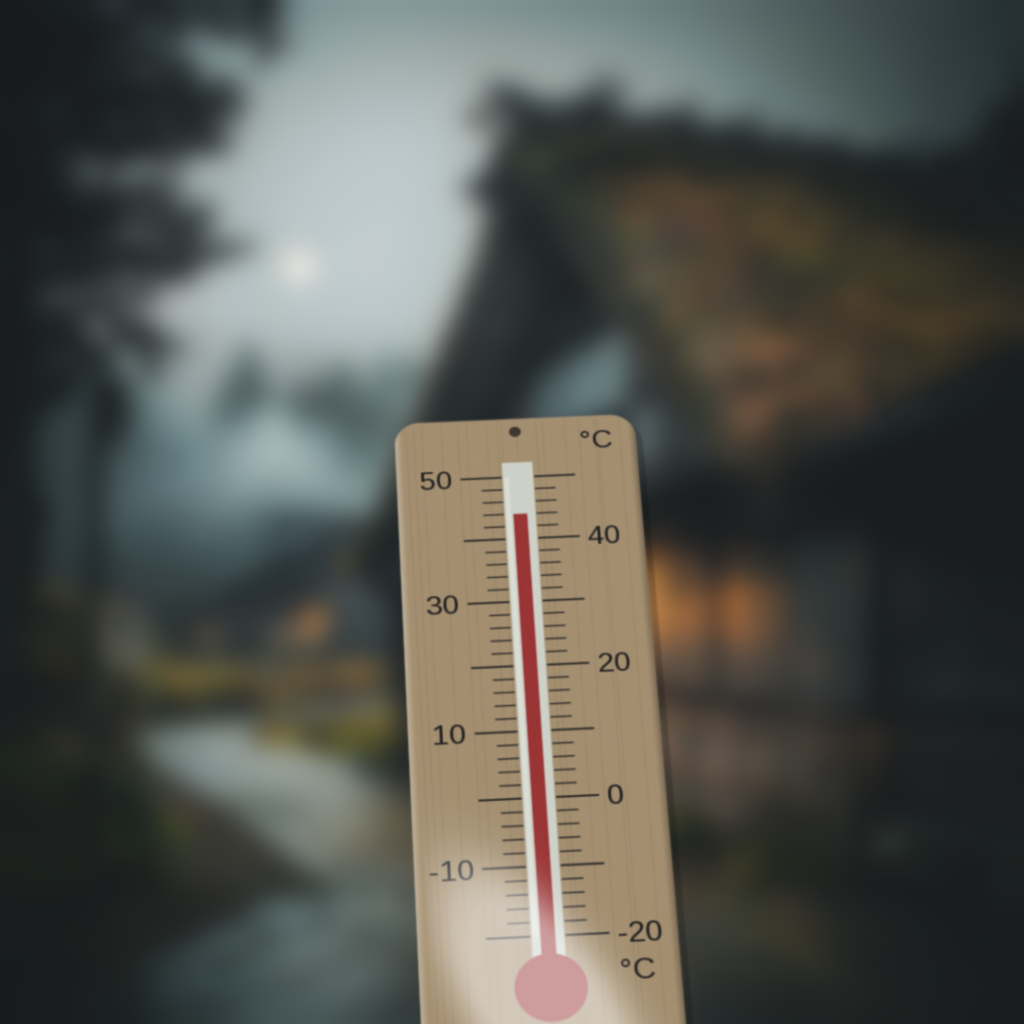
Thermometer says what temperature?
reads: 44 °C
